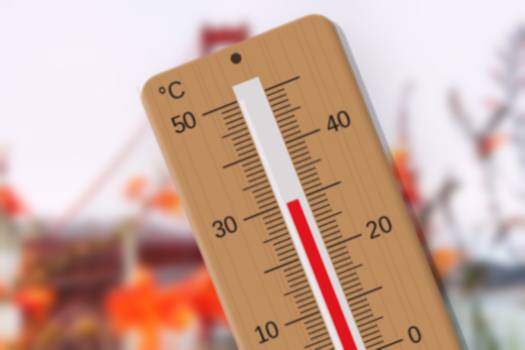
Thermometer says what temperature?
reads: 30 °C
